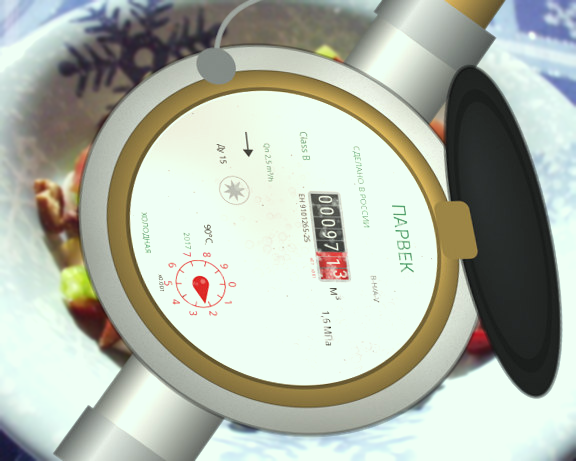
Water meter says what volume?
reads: 97.132 m³
